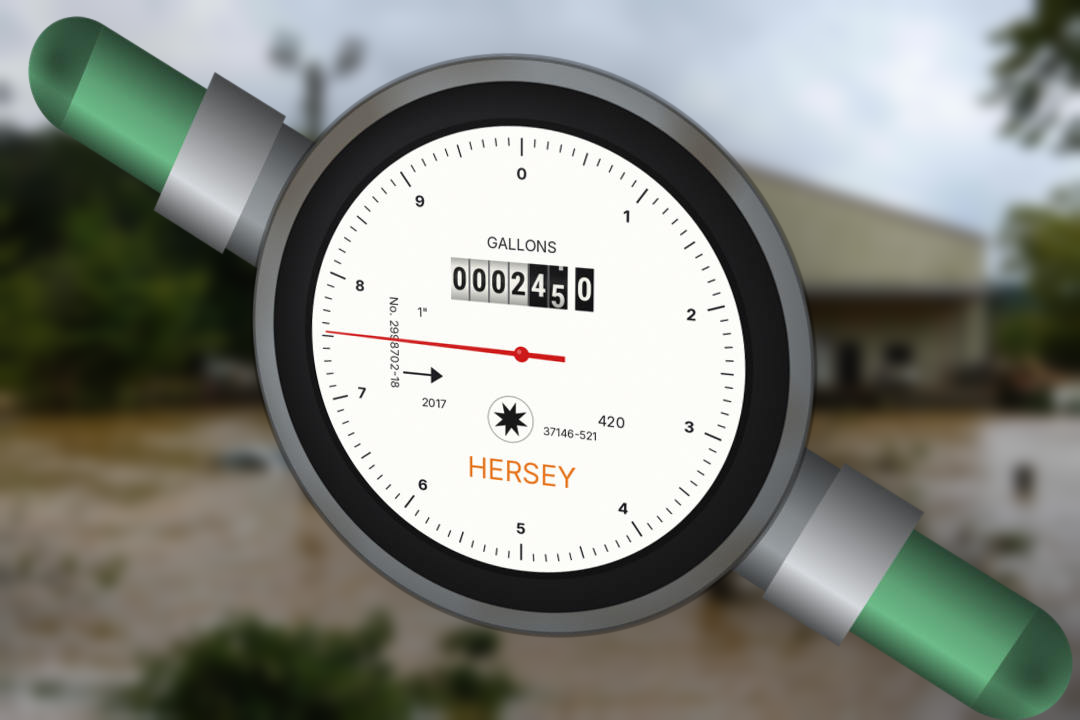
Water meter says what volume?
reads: 2447.5 gal
